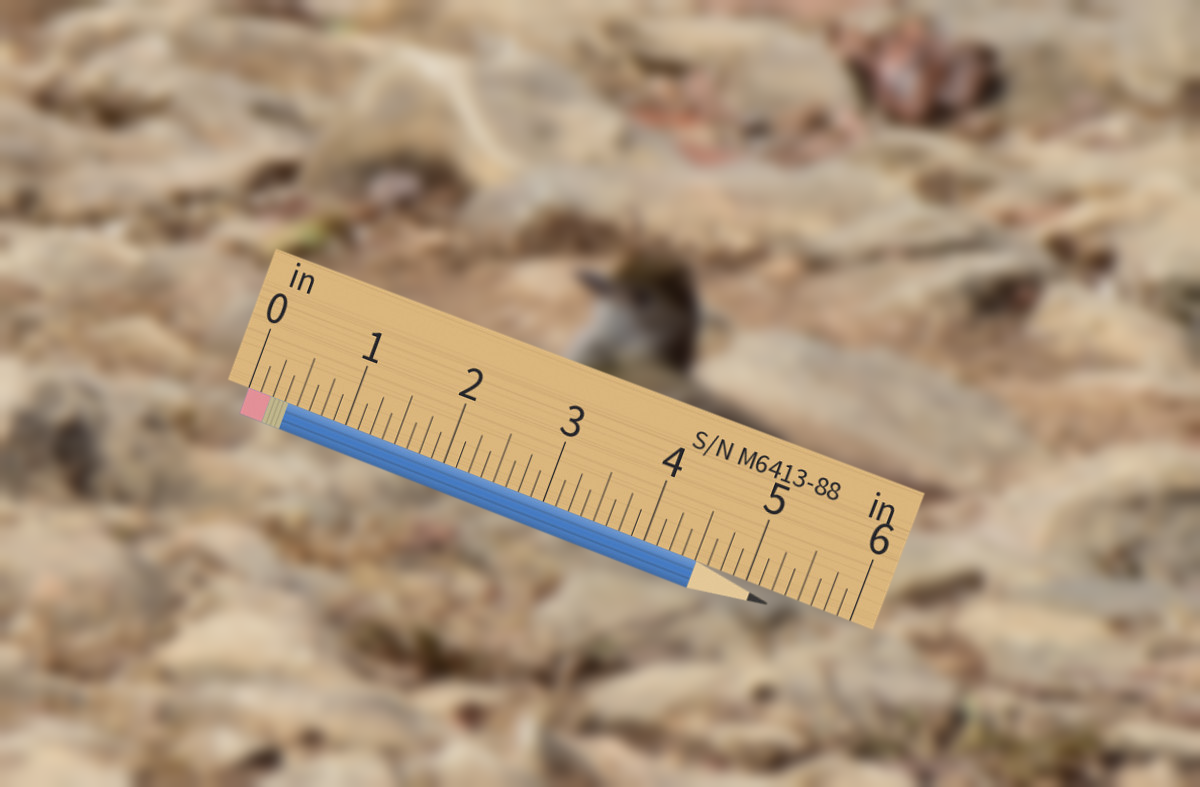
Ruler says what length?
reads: 5.25 in
